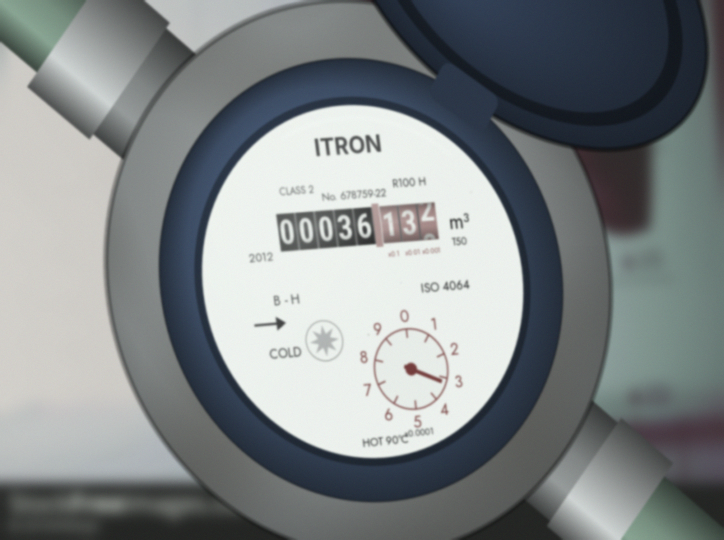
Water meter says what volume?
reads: 36.1323 m³
